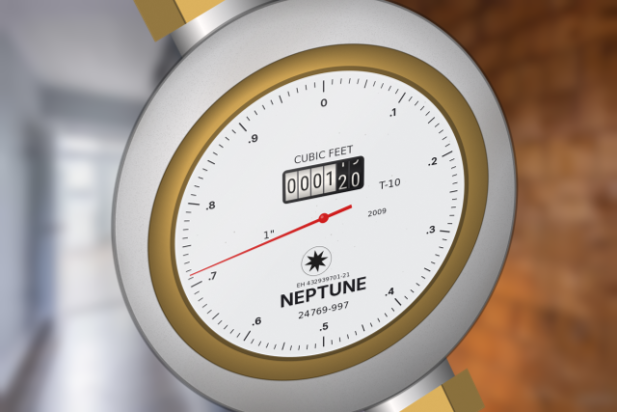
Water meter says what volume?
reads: 119.71 ft³
